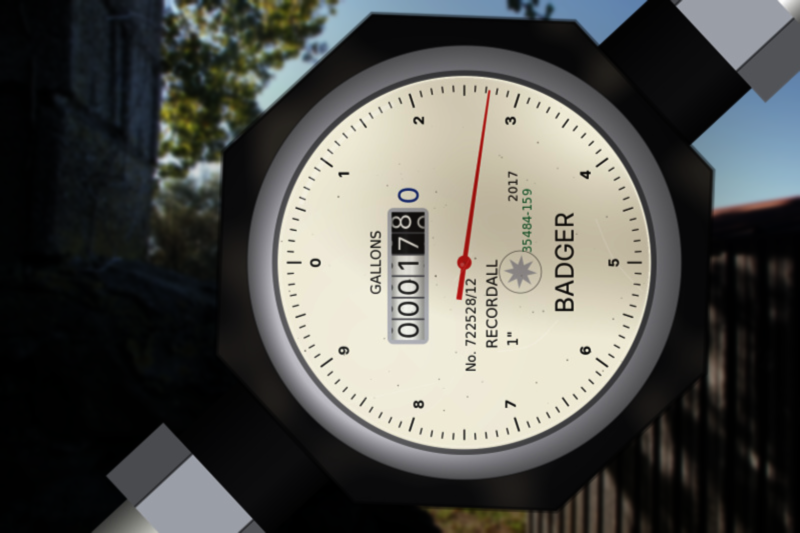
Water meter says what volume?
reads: 1782.7 gal
